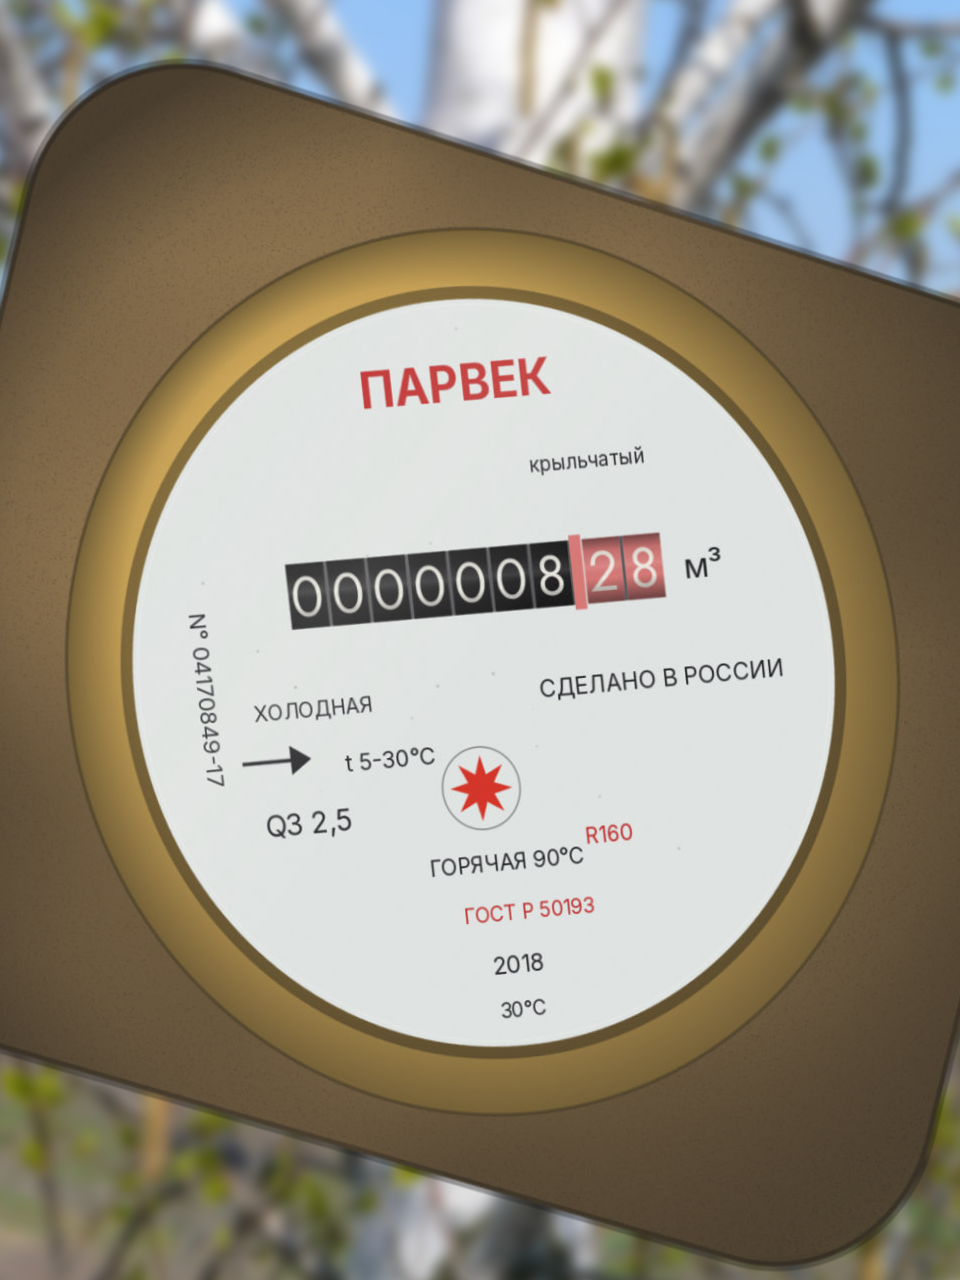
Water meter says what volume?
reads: 8.28 m³
